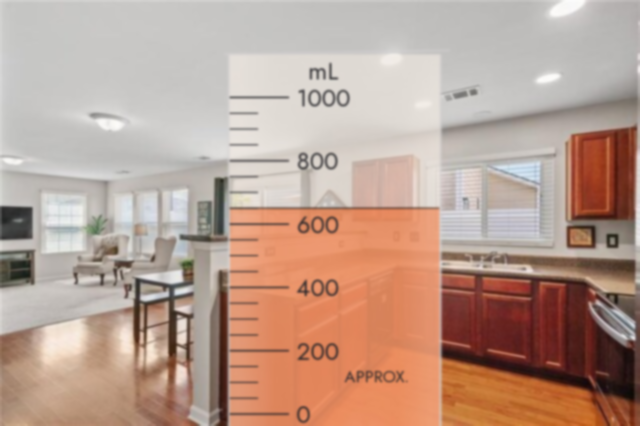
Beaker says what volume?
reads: 650 mL
